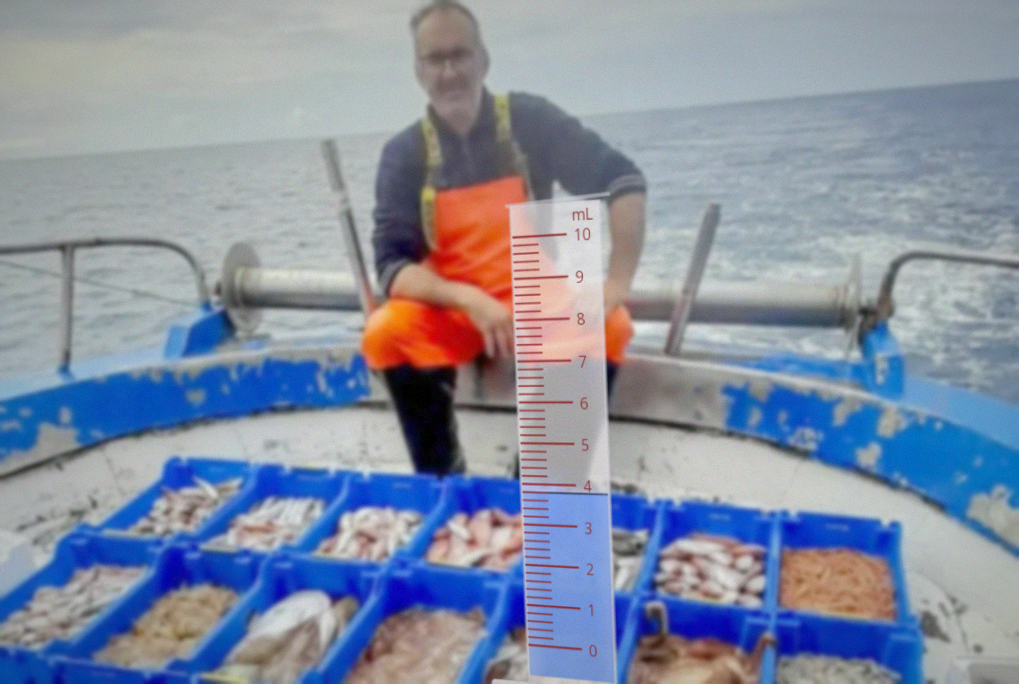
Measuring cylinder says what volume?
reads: 3.8 mL
